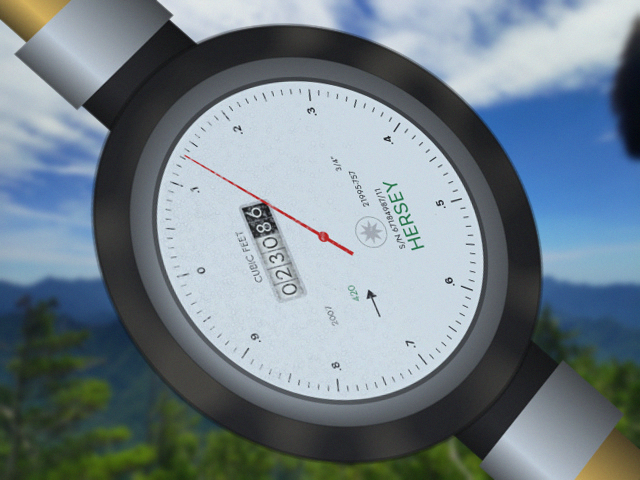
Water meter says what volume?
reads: 23086.13 ft³
